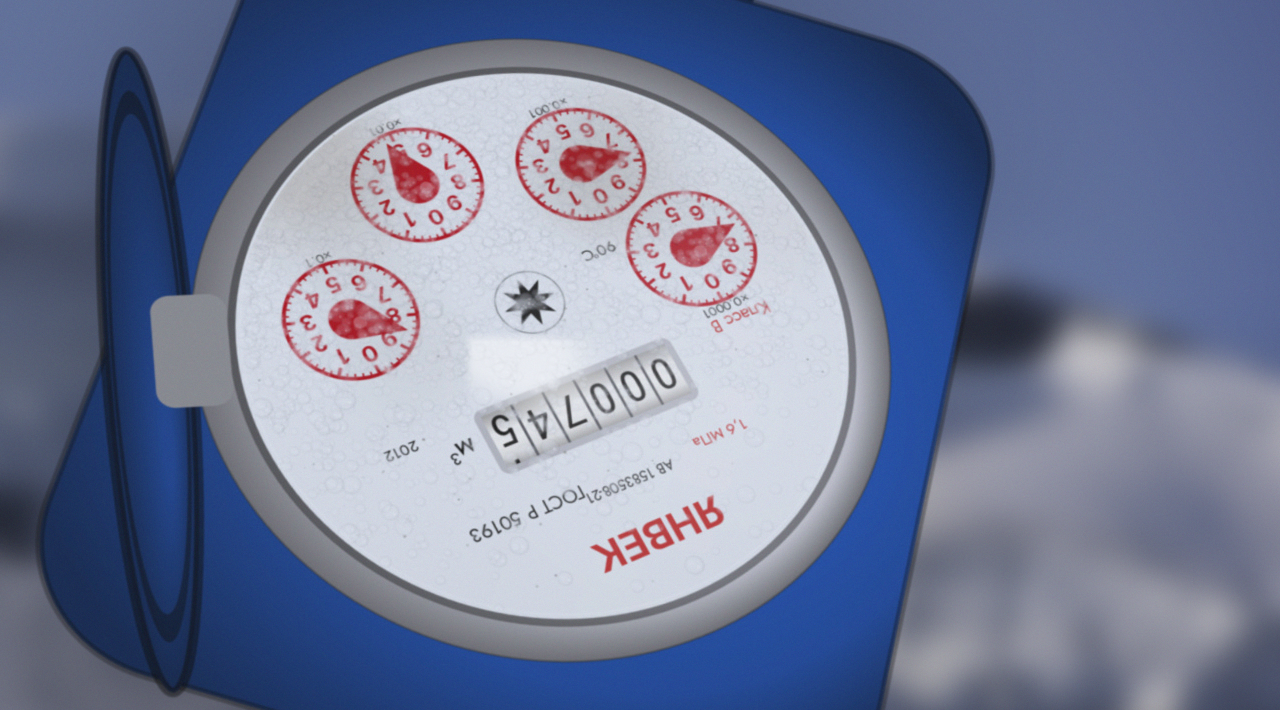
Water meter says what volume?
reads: 744.8477 m³
